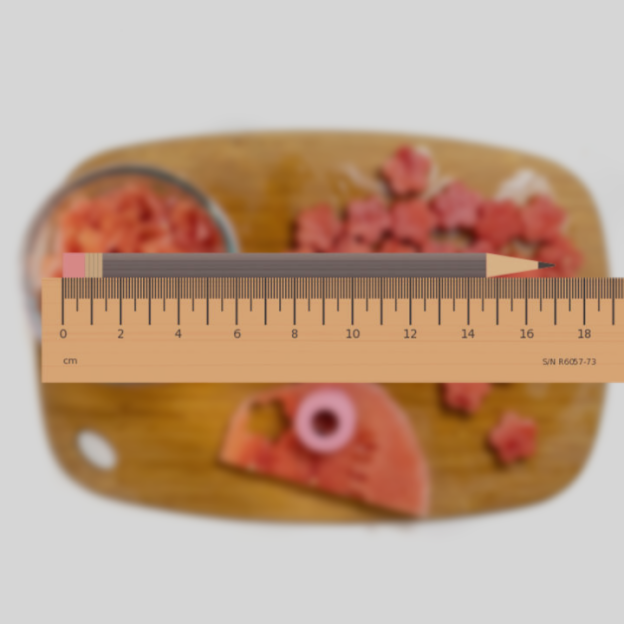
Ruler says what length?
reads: 17 cm
